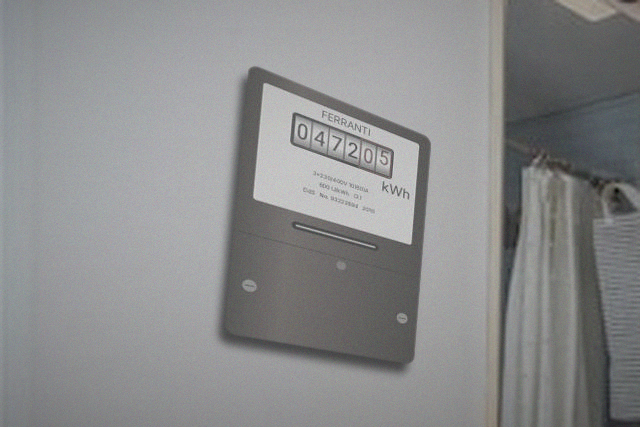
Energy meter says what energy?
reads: 472.05 kWh
